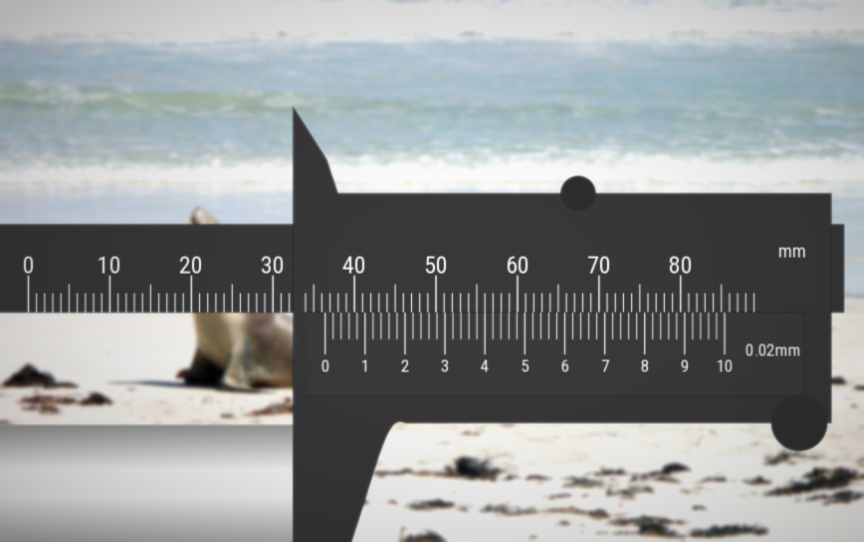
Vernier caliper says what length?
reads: 36.4 mm
